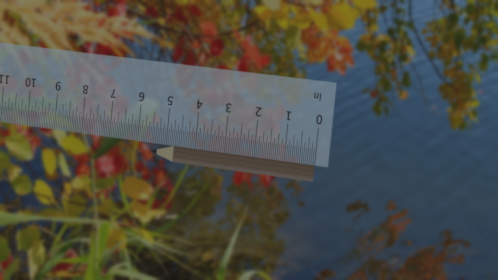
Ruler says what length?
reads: 5.5 in
